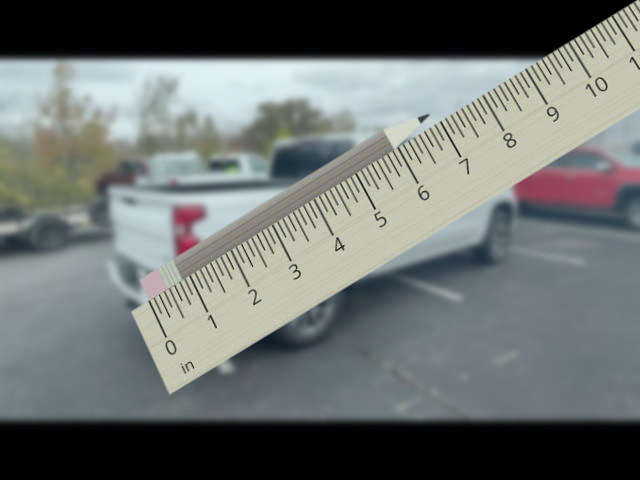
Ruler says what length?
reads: 6.875 in
